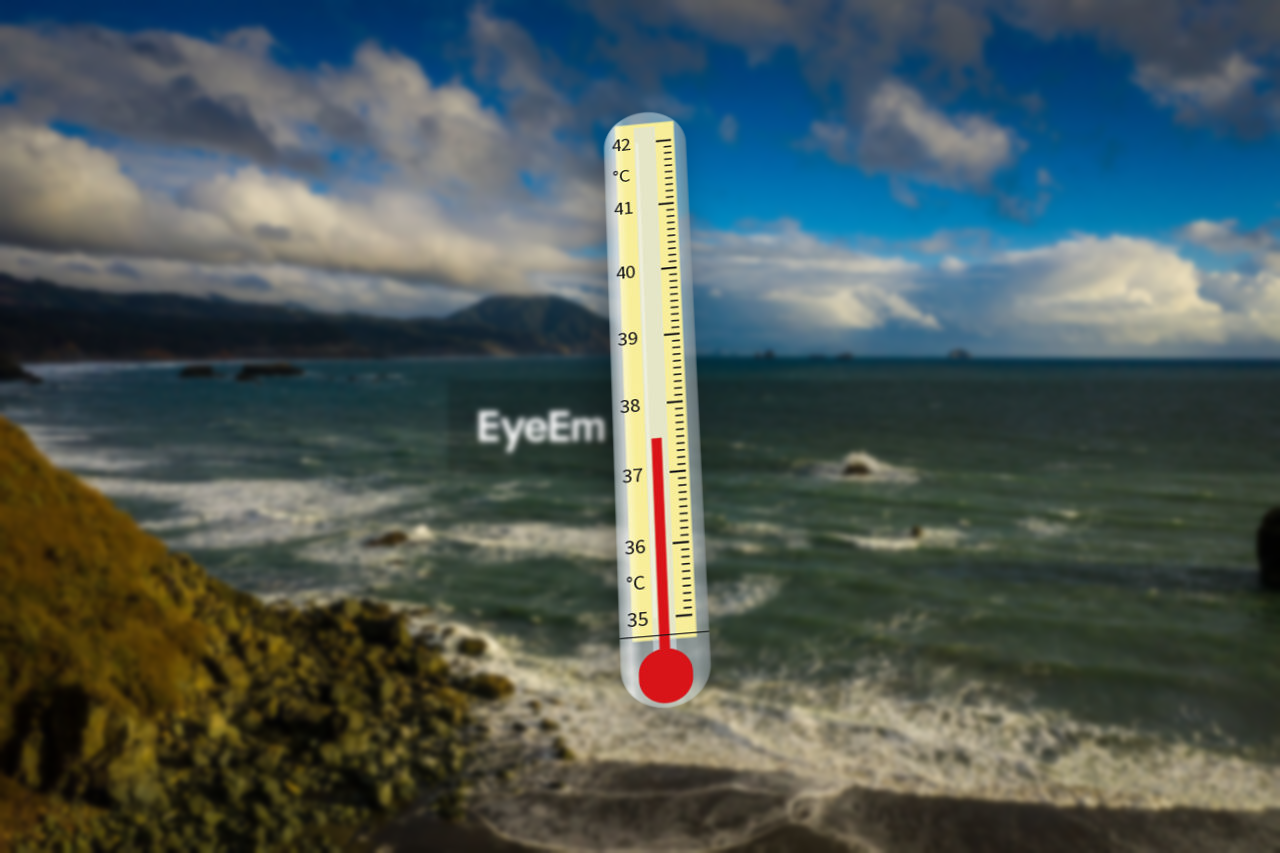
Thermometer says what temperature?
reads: 37.5 °C
